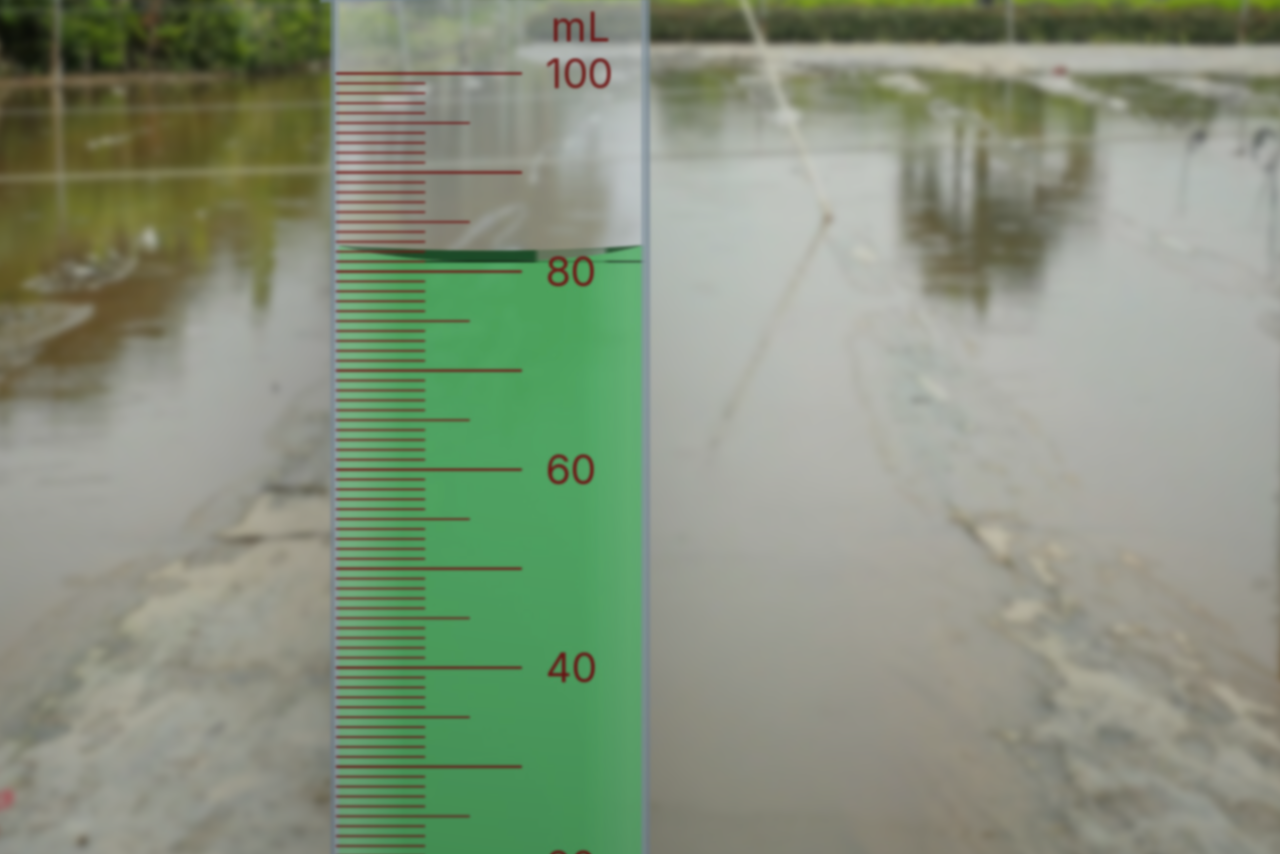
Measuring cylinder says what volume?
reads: 81 mL
